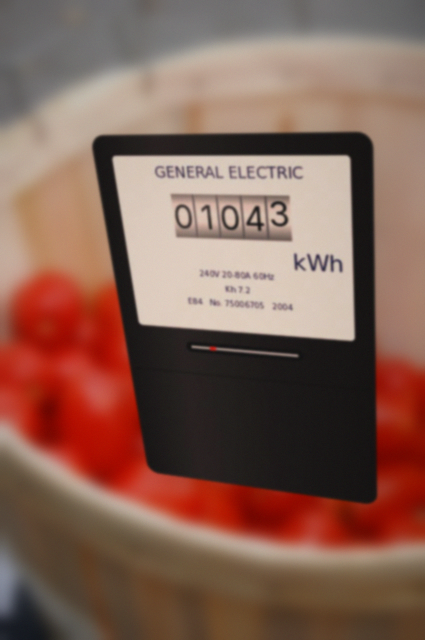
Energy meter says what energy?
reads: 1043 kWh
